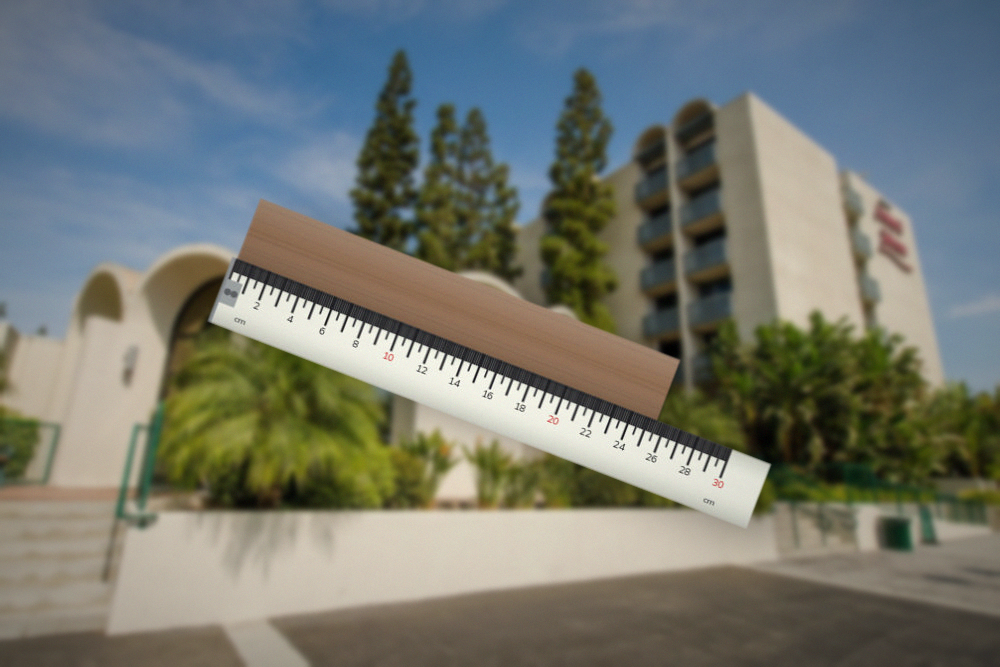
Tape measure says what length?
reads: 25.5 cm
